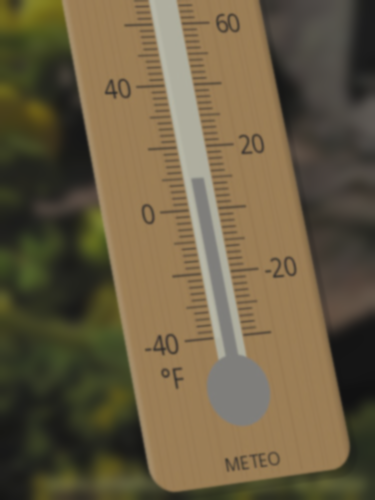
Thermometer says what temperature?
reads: 10 °F
